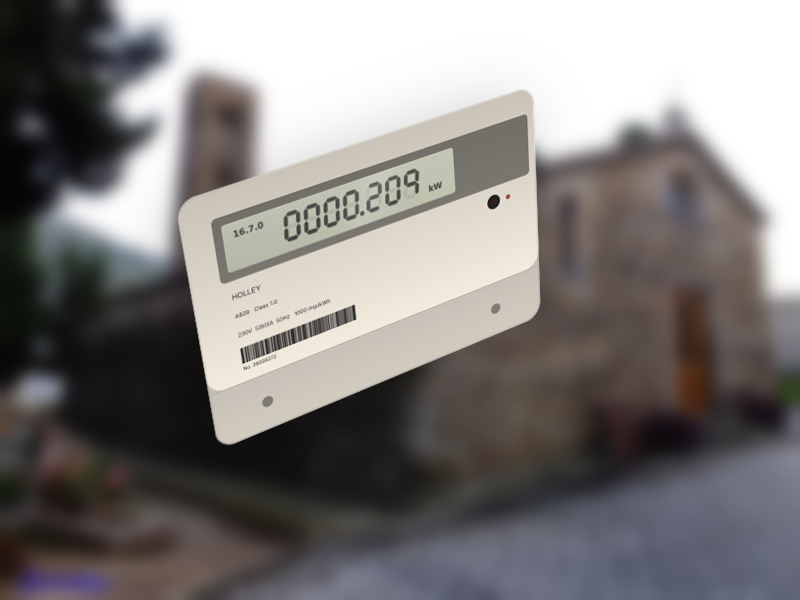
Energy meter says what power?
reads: 0.209 kW
